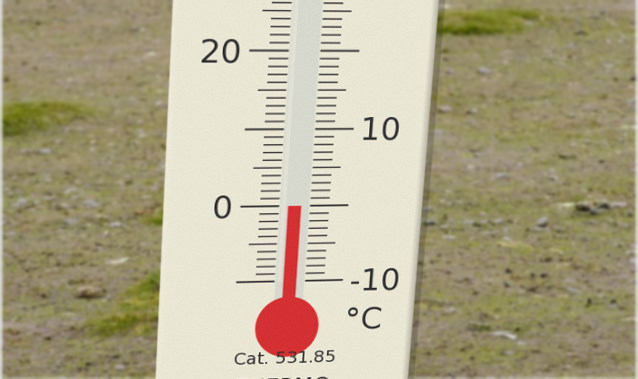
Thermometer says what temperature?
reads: 0 °C
